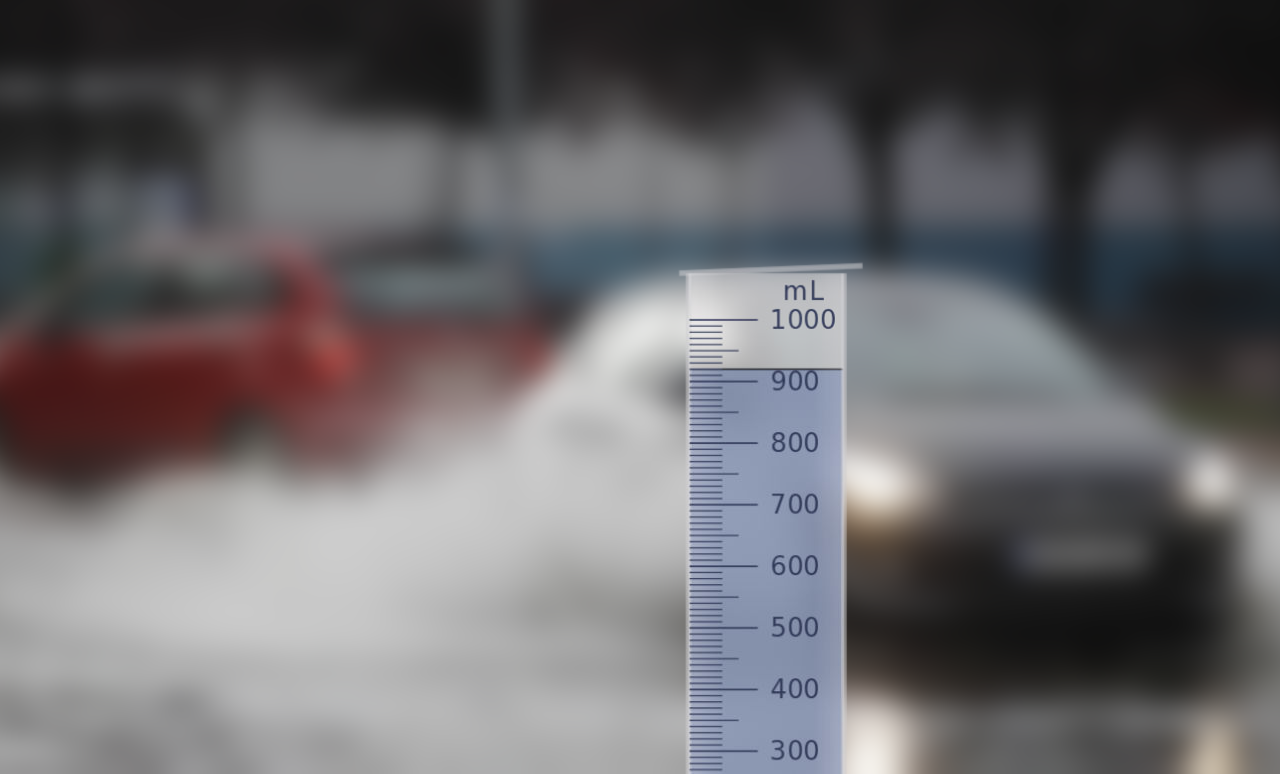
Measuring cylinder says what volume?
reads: 920 mL
